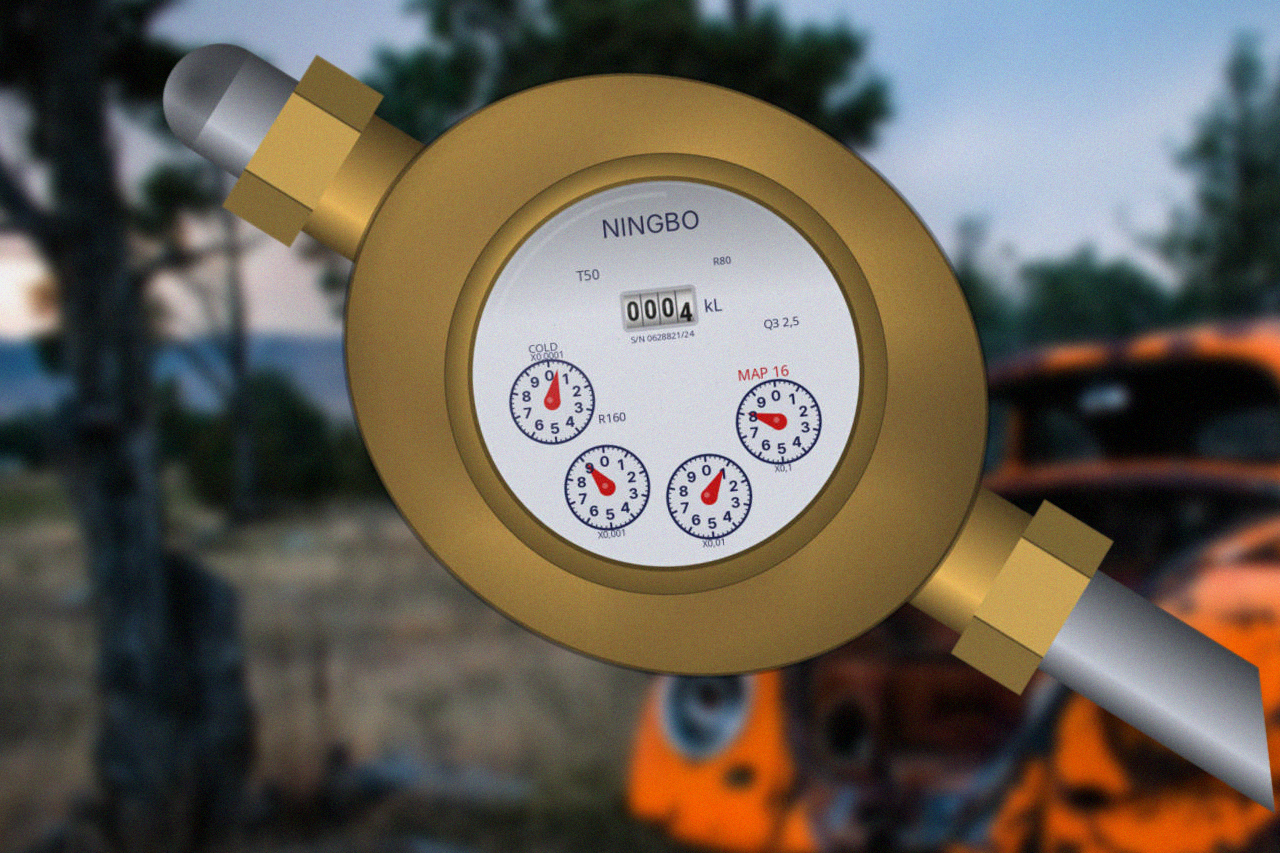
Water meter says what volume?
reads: 3.8090 kL
